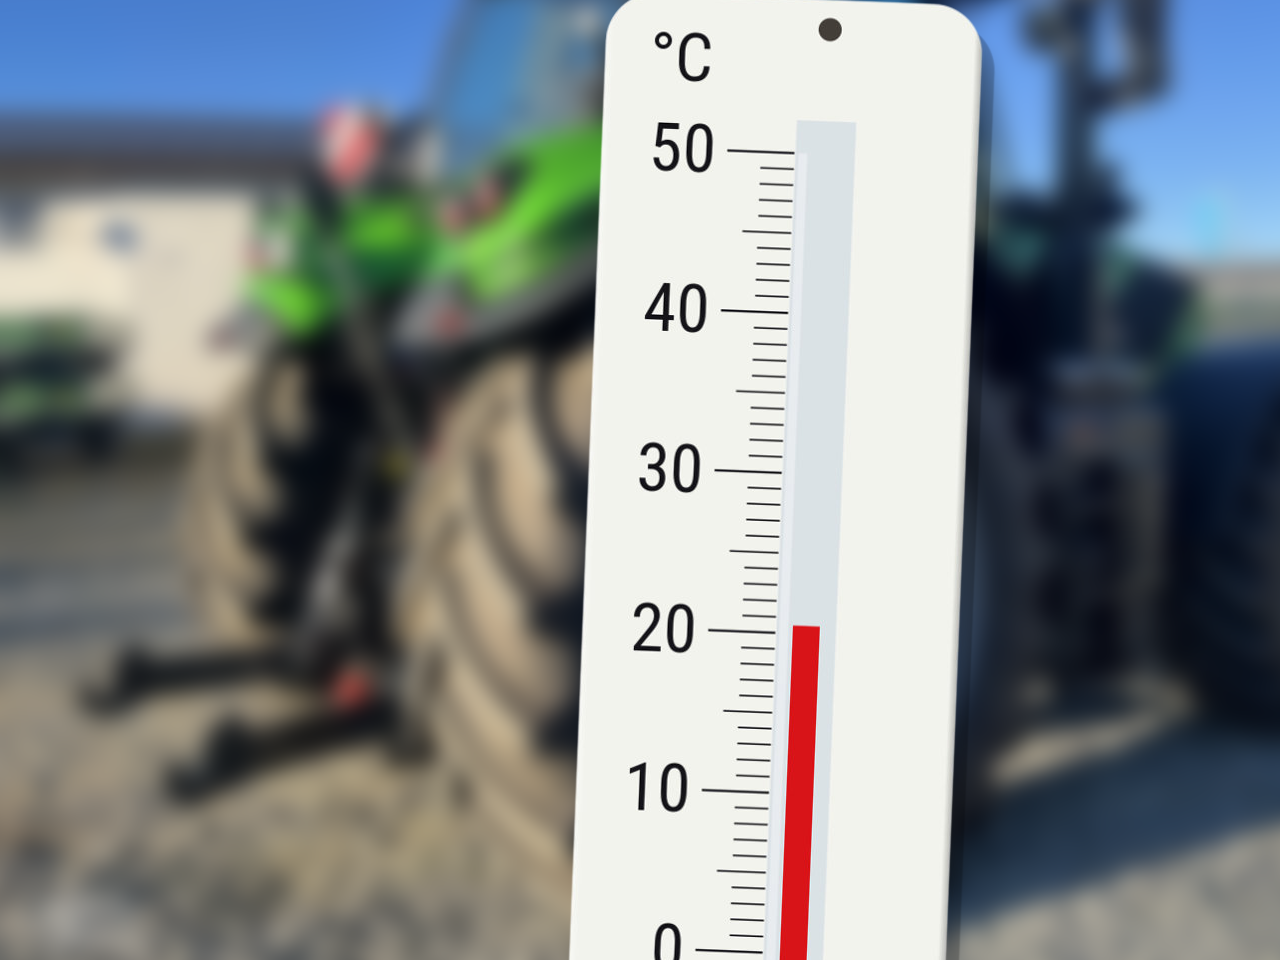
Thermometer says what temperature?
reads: 20.5 °C
